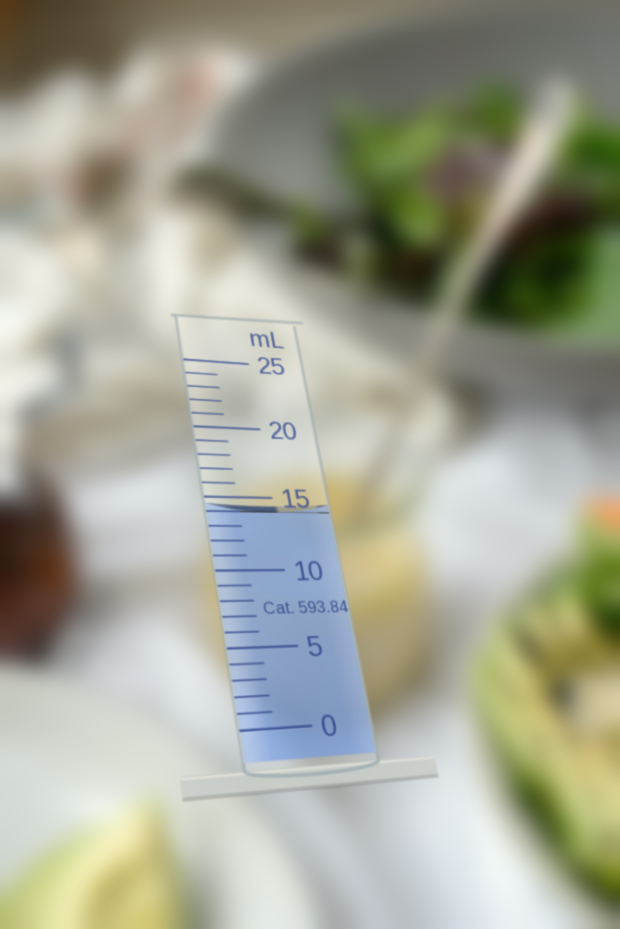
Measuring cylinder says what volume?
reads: 14 mL
